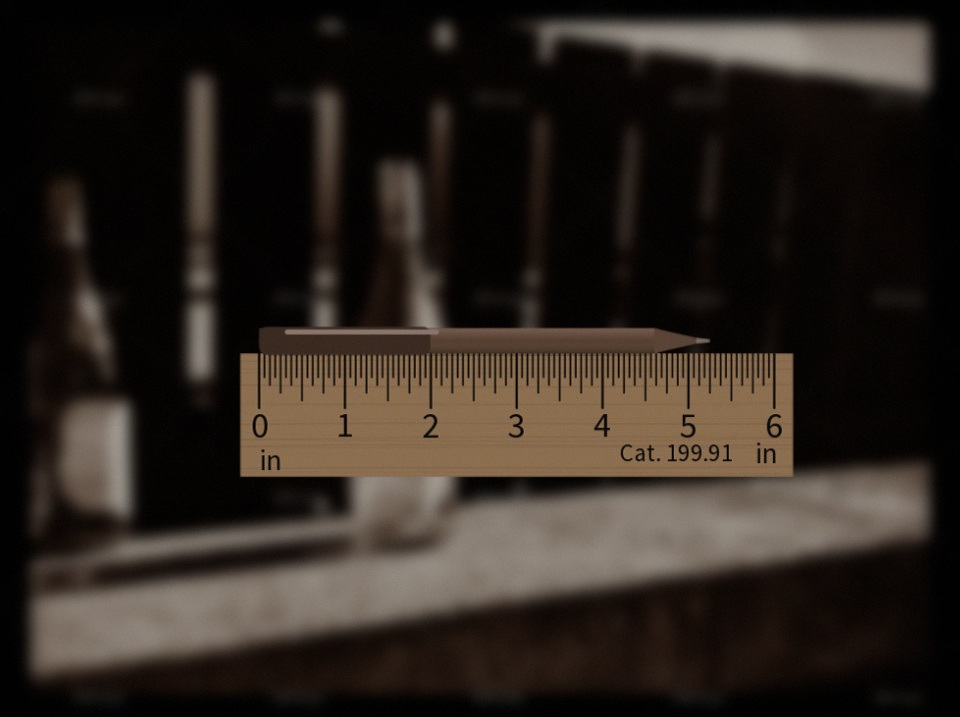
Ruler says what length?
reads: 5.25 in
